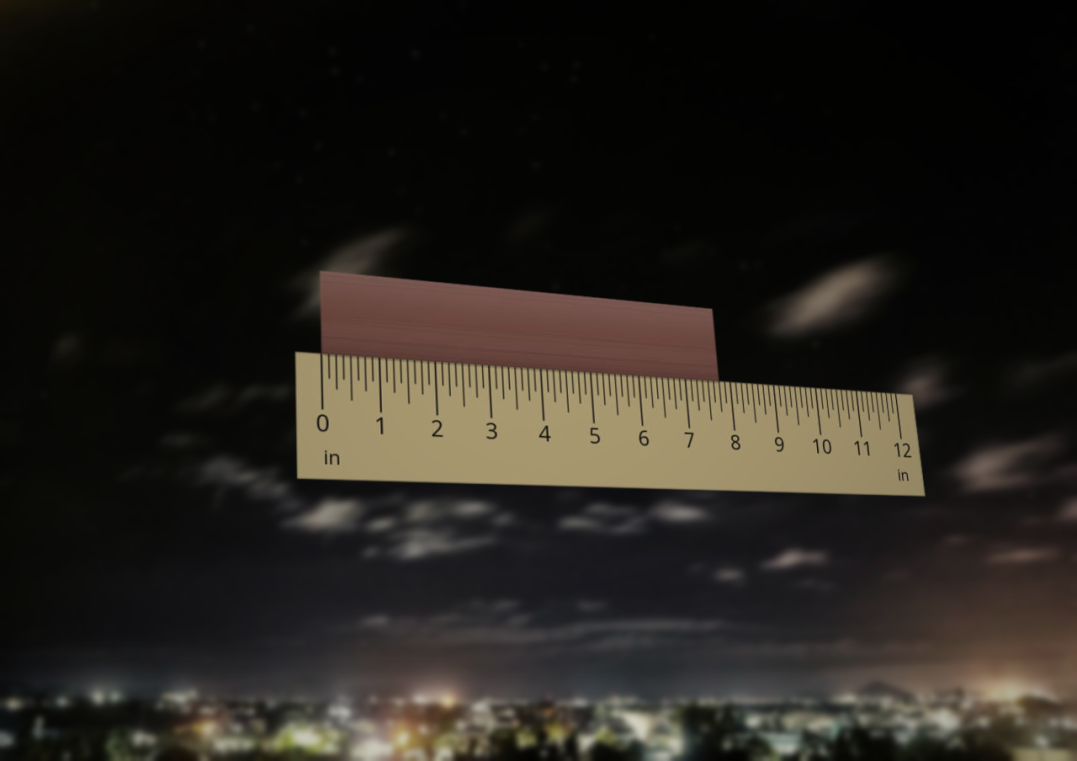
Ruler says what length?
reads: 7.75 in
